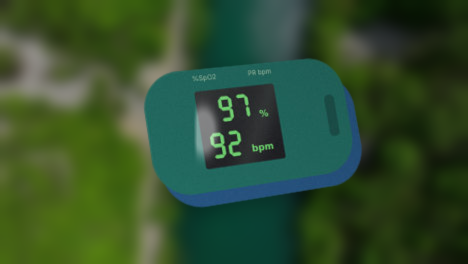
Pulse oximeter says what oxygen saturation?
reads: 97 %
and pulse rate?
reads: 92 bpm
